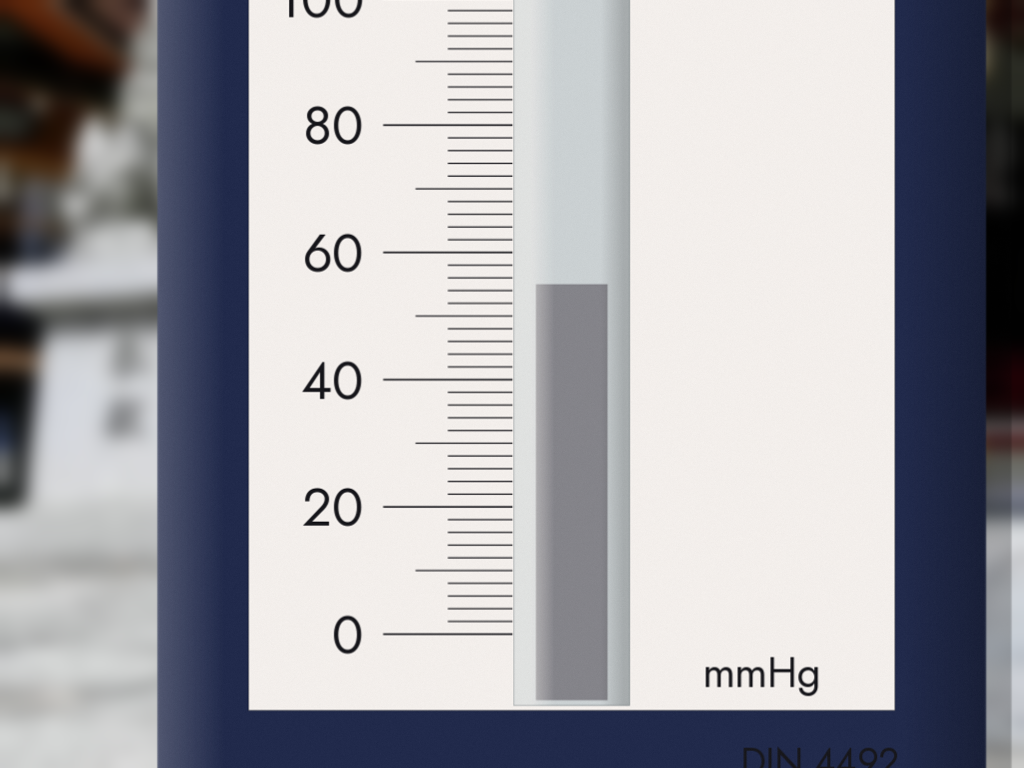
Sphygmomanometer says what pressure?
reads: 55 mmHg
